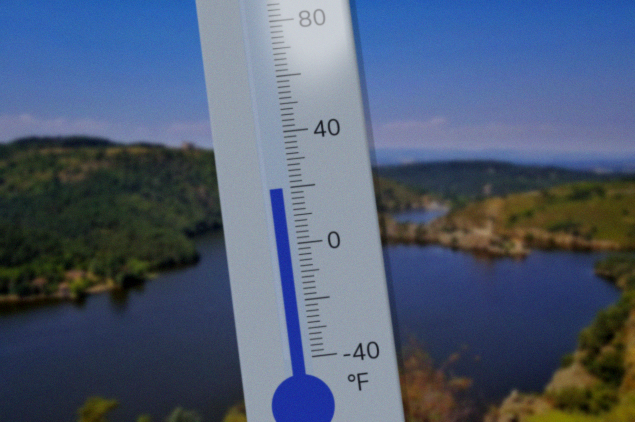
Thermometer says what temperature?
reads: 20 °F
